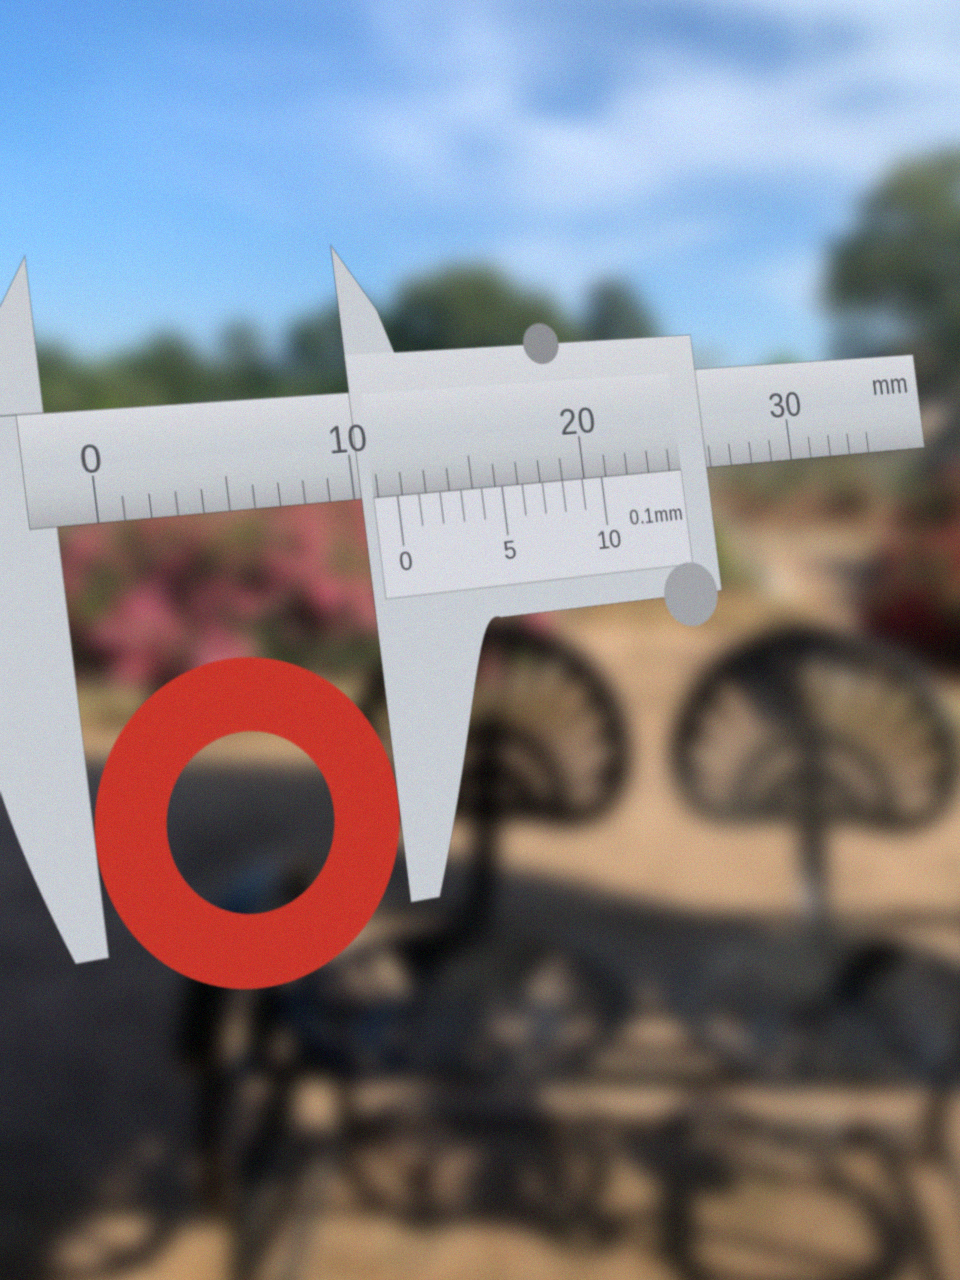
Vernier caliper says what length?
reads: 11.8 mm
